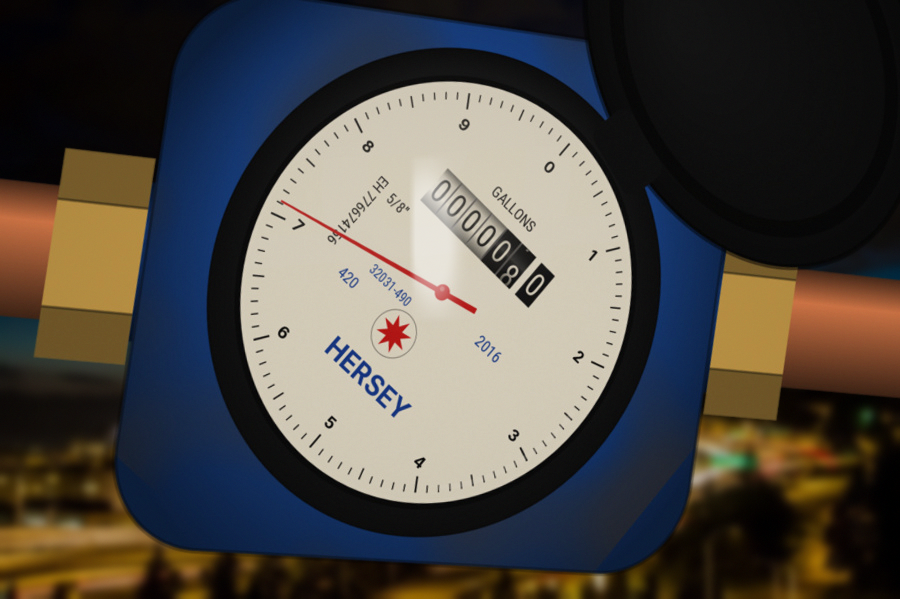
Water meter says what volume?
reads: 77.1 gal
